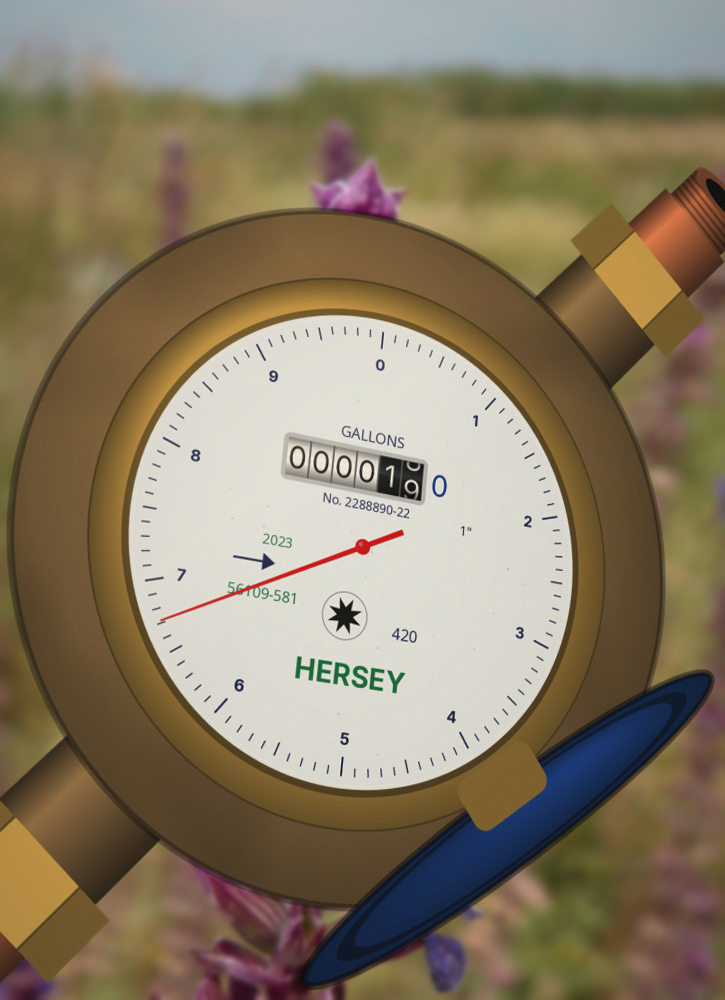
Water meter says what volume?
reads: 186.7 gal
